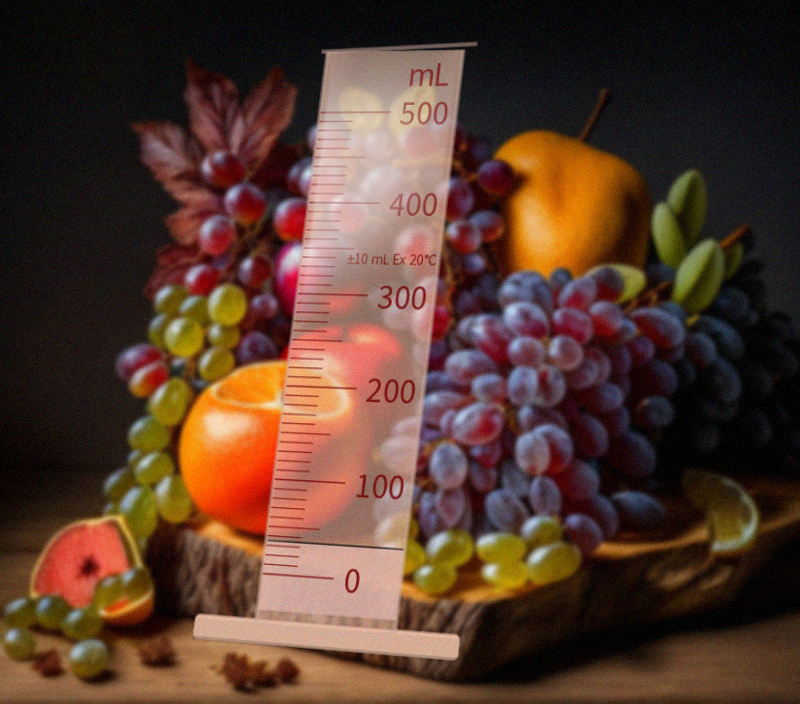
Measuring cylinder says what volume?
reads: 35 mL
